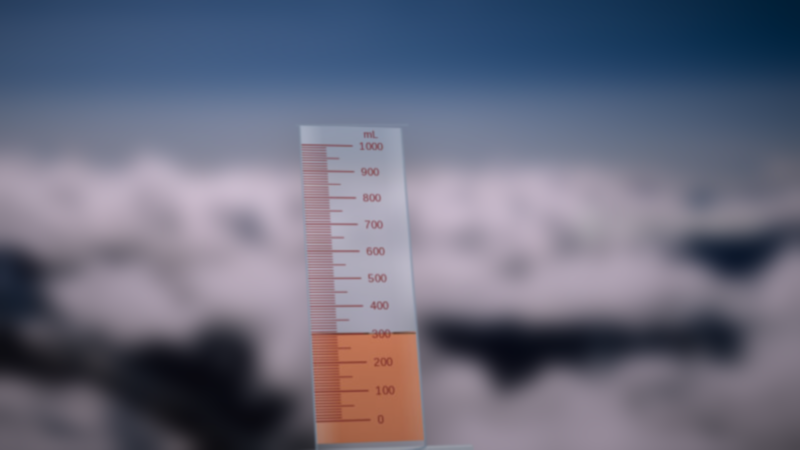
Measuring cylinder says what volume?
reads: 300 mL
